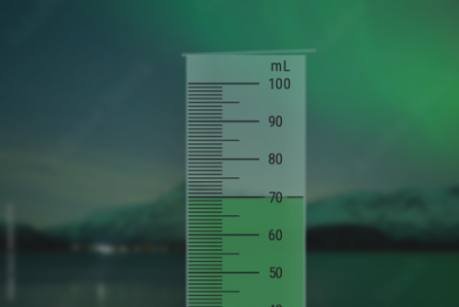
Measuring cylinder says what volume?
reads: 70 mL
